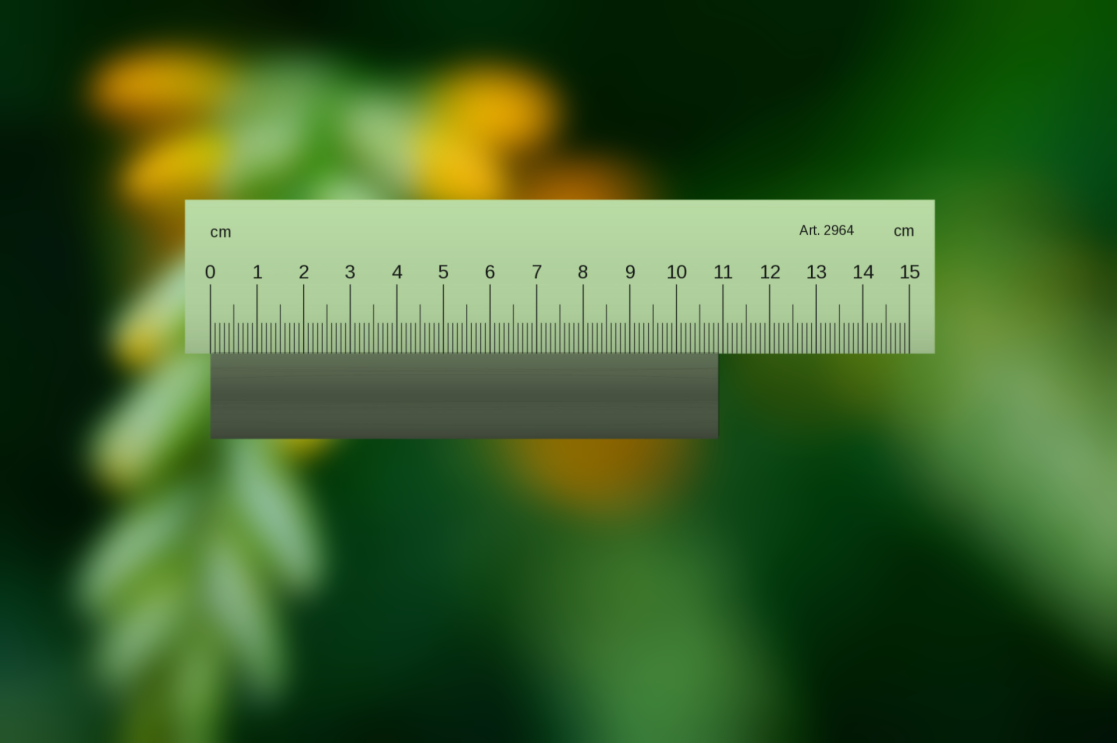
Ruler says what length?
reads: 10.9 cm
